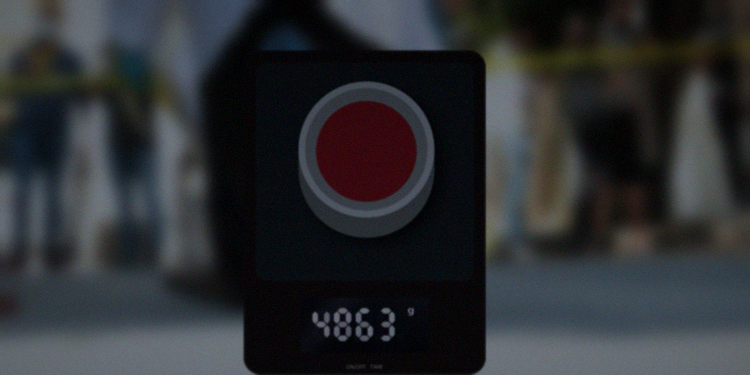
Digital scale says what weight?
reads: 4863 g
